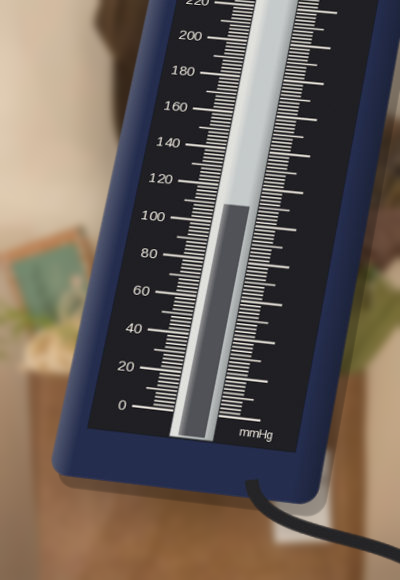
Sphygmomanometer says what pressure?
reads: 110 mmHg
